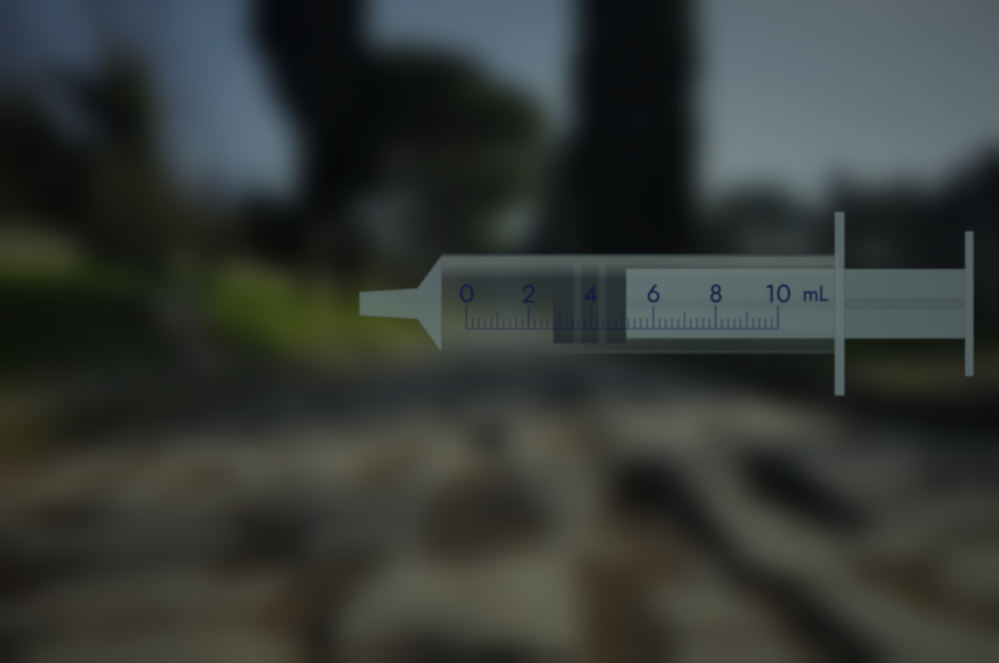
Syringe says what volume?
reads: 2.8 mL
